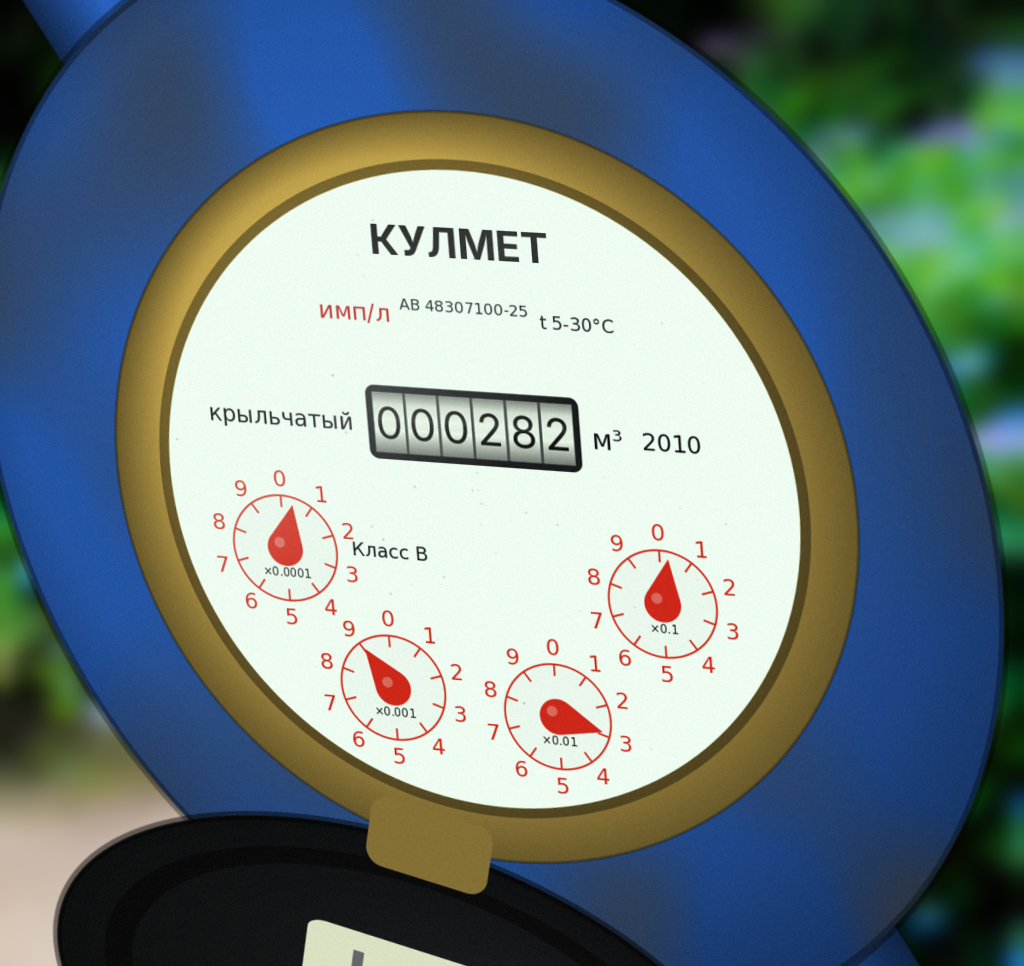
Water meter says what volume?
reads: 282.0290 m³
